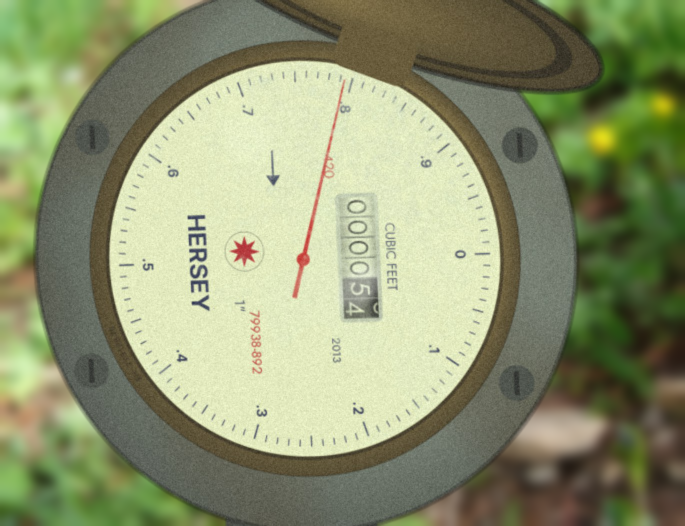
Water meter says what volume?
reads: 53.79 ft³
